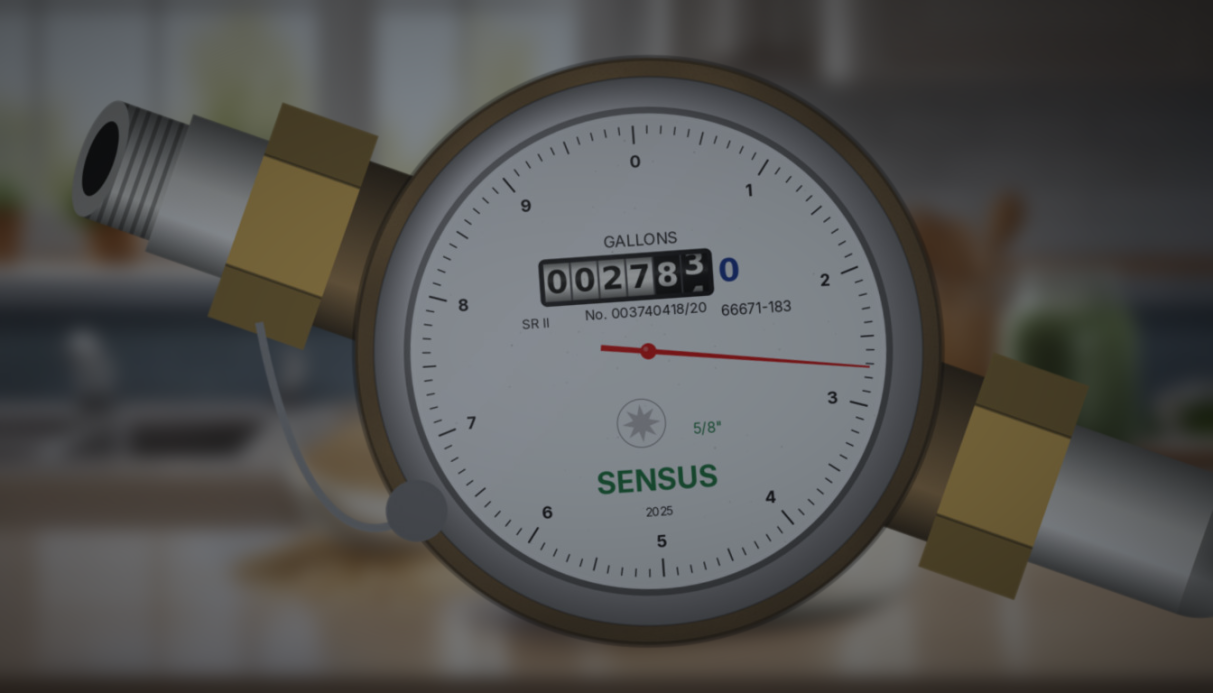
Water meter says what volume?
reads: 27832.7 gal
